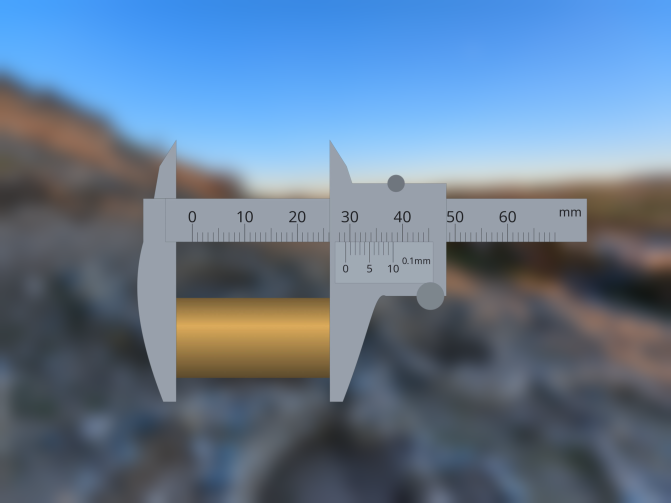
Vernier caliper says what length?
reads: 29.2 mm
